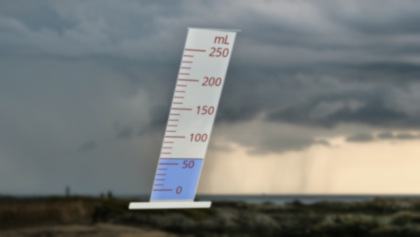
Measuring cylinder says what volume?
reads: 60 mL
